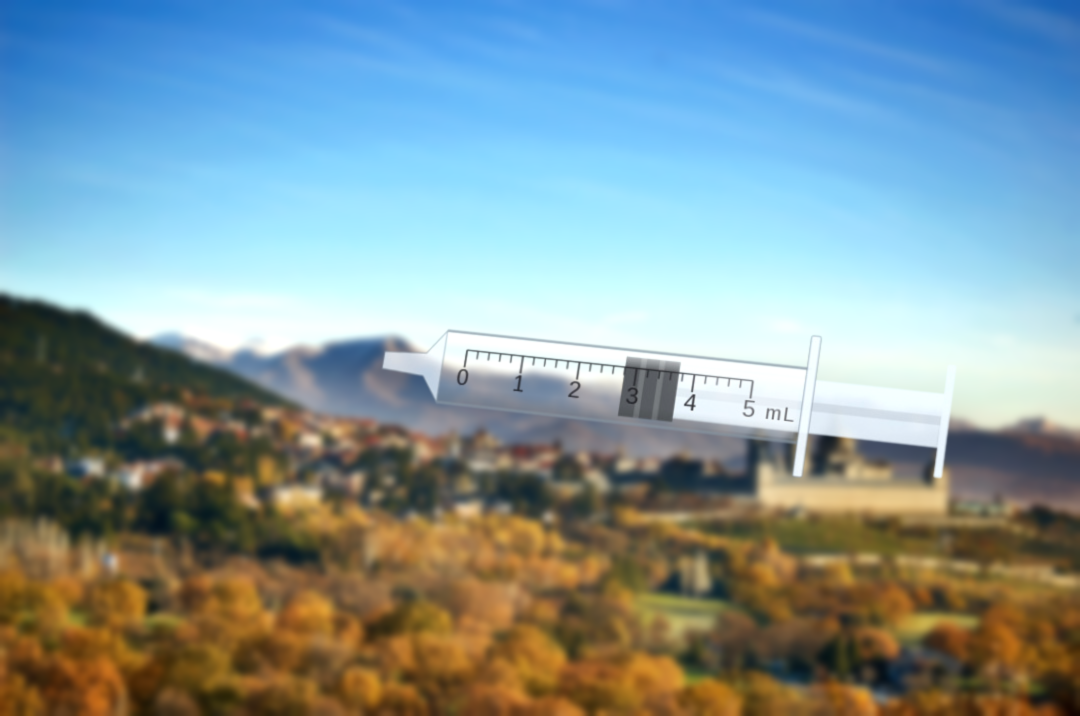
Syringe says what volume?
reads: 2.8 mL
